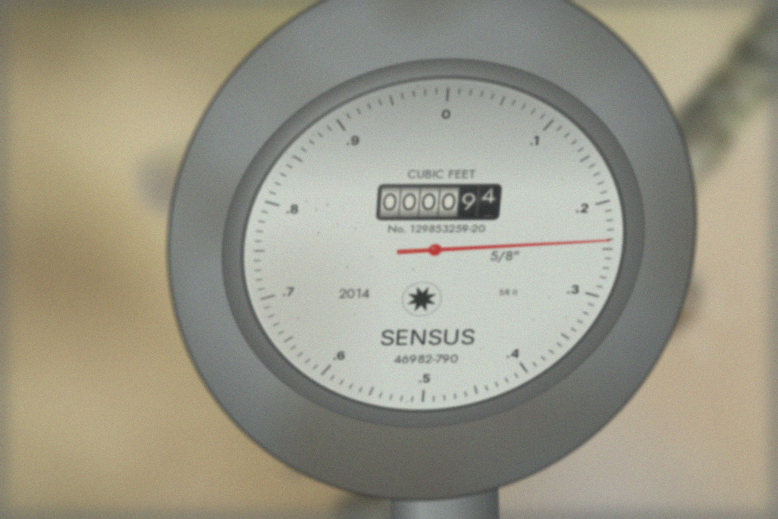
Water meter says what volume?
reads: 94.24 ft³
